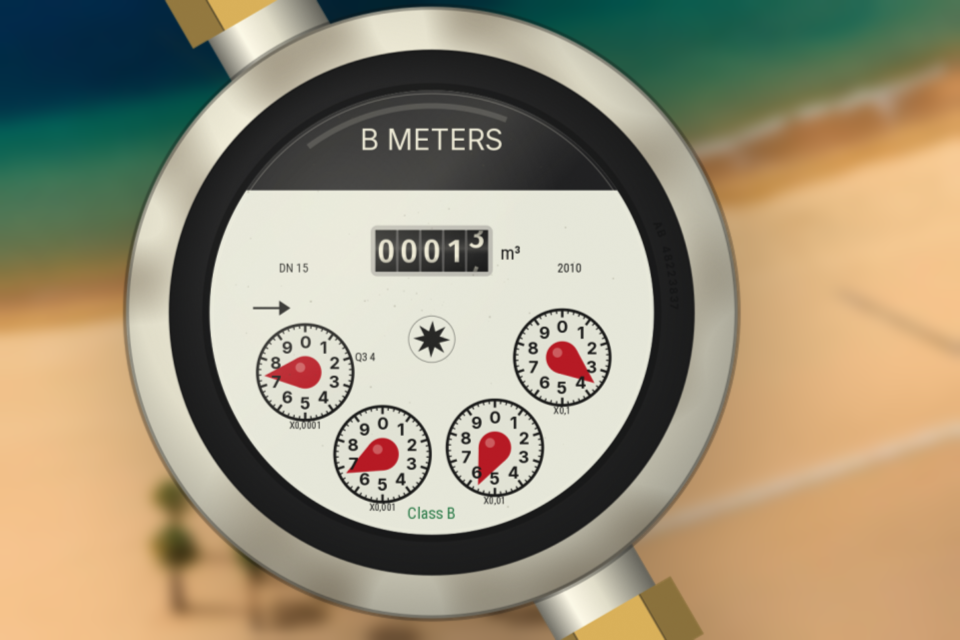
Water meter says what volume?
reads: 13.3567 m³
